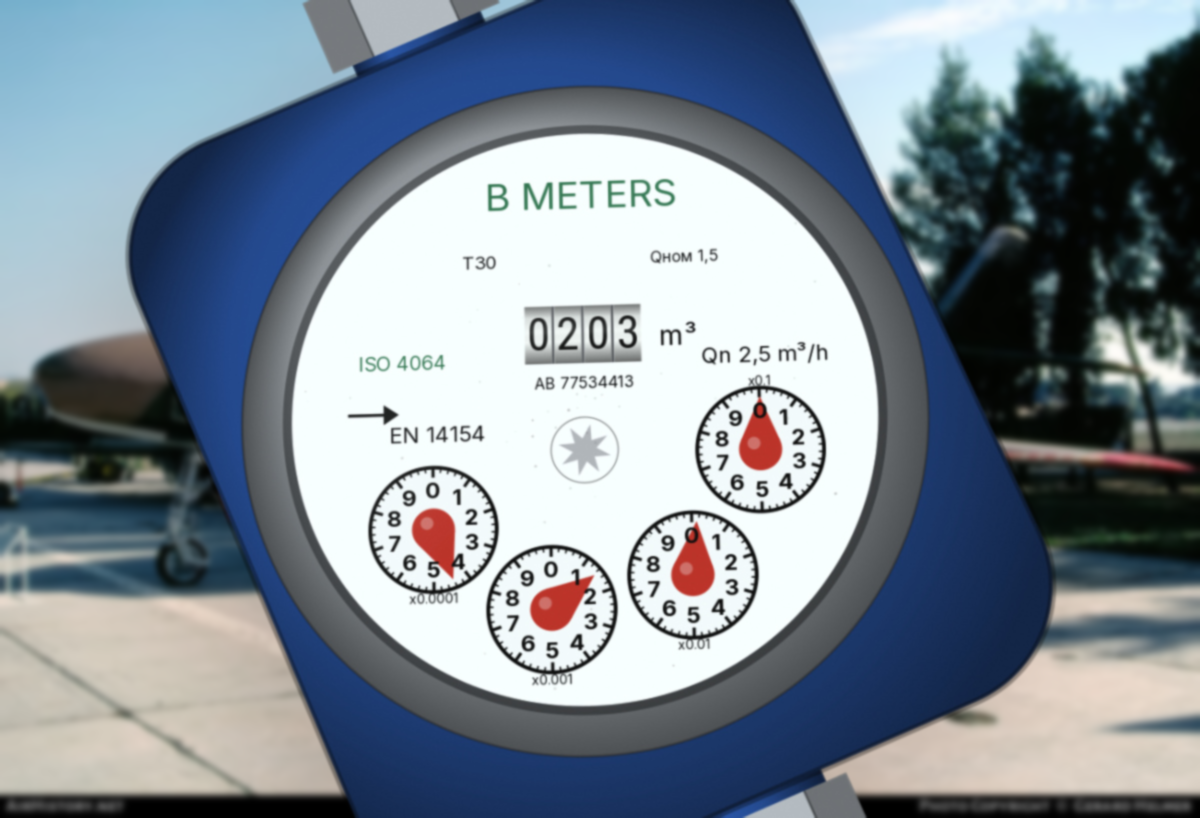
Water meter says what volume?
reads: 203.0014 m³
